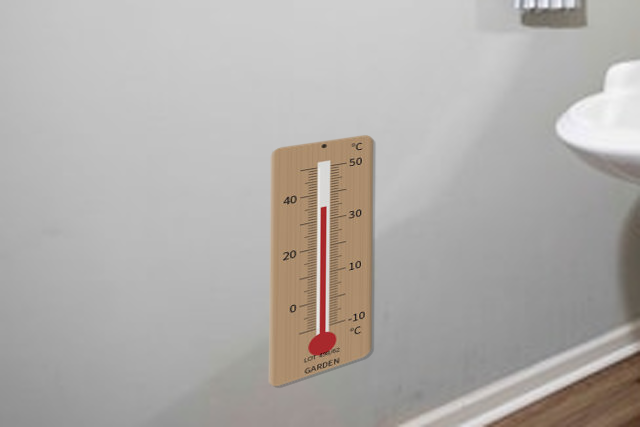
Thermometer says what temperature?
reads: 35 °C
